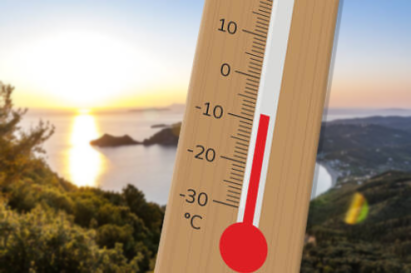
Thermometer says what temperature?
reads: -8 °C
